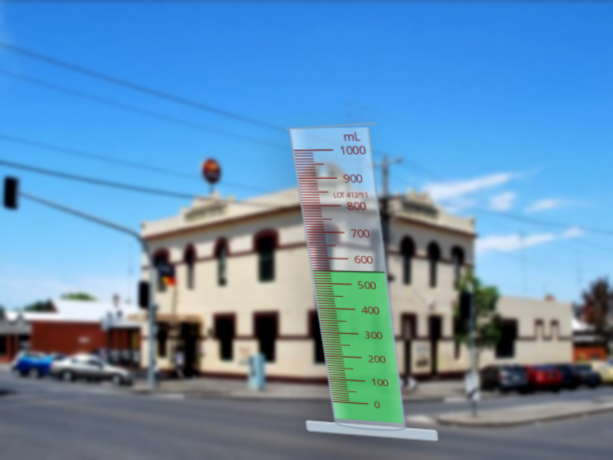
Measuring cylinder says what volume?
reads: 550 mL
